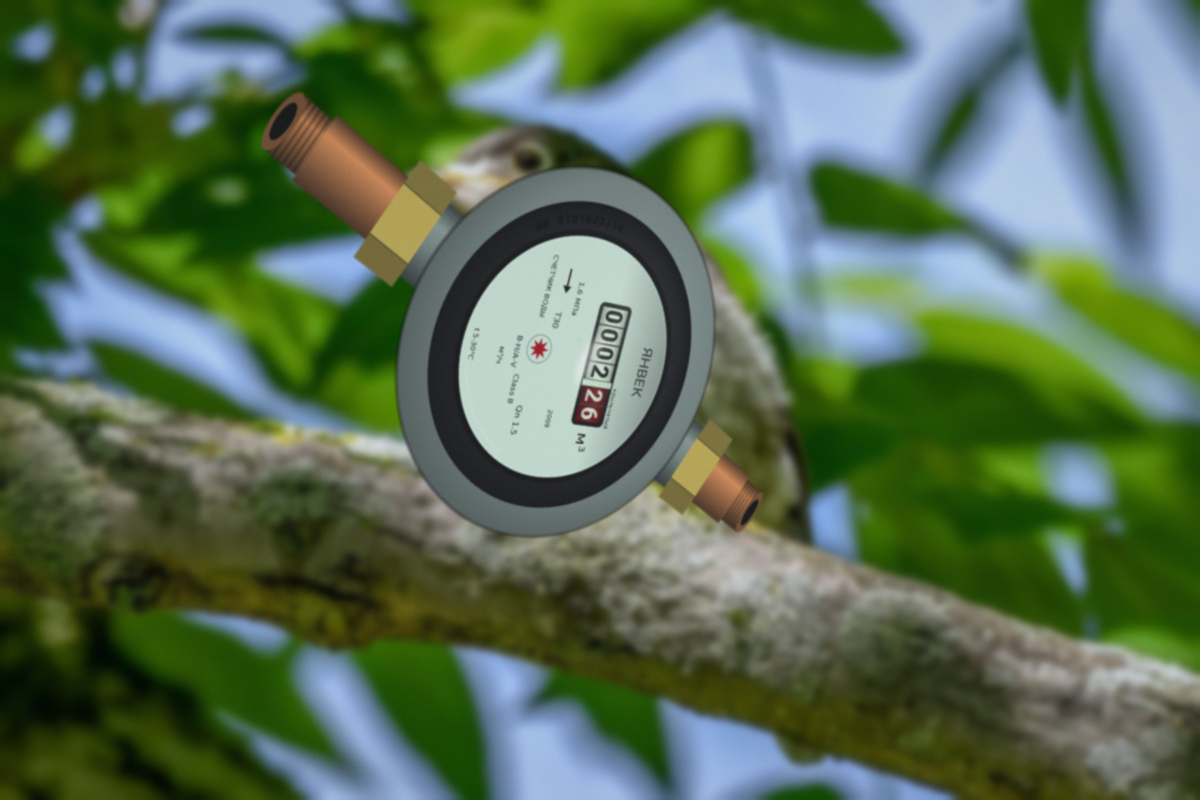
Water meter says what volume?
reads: 2.26 m³
